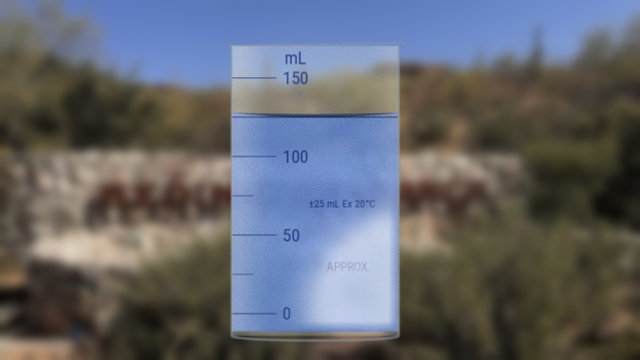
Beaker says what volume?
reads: 125 mL
